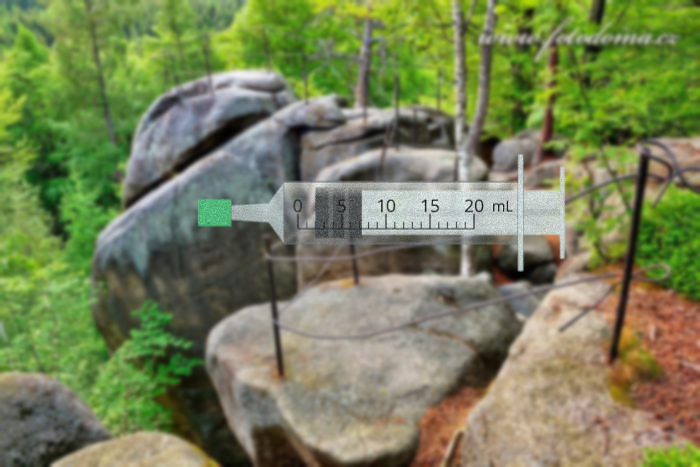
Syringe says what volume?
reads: 2 mL
